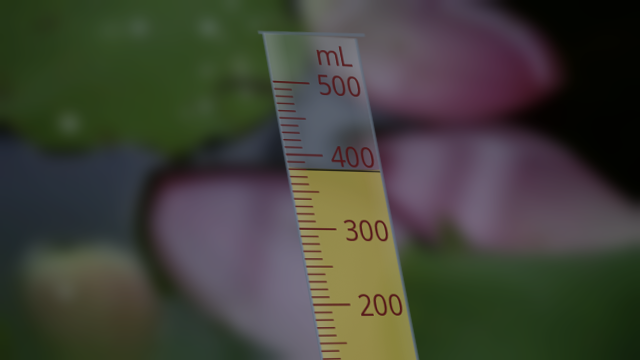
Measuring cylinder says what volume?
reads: 380 mL
